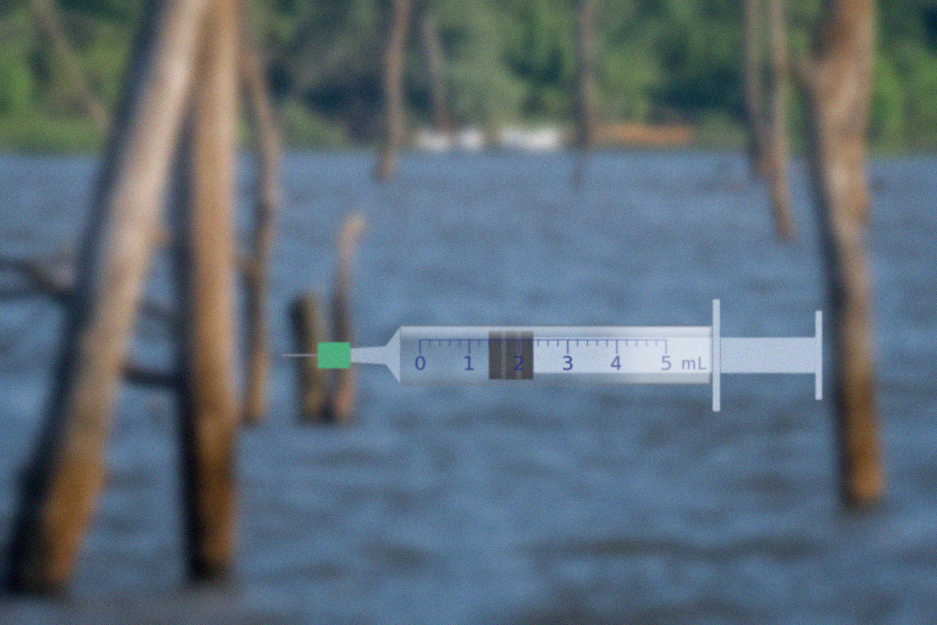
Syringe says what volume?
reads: 1.4 mL
